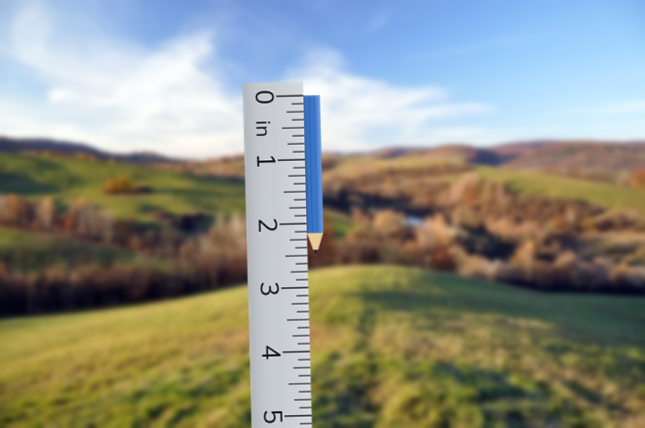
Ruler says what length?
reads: 2.5 in
